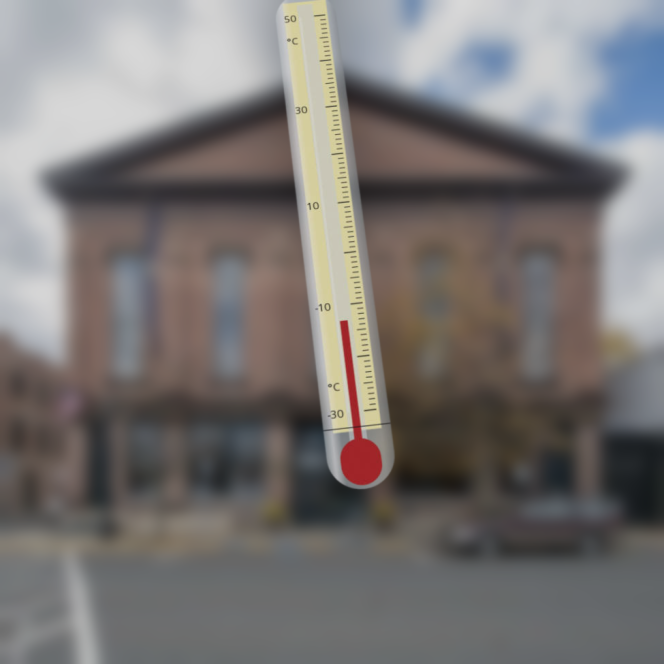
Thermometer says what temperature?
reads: -13 °C
